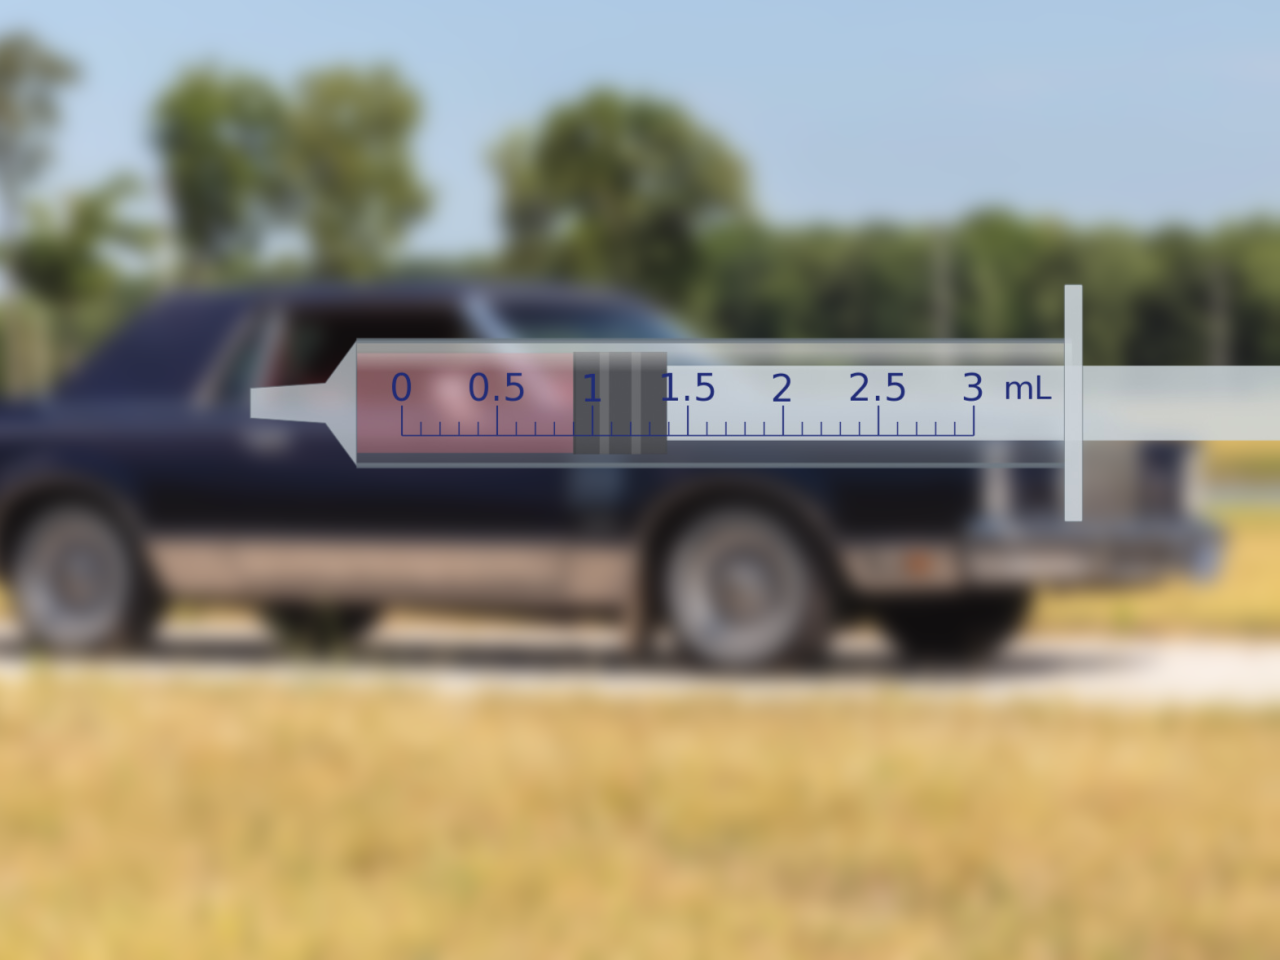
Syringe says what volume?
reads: 0.9 mL
